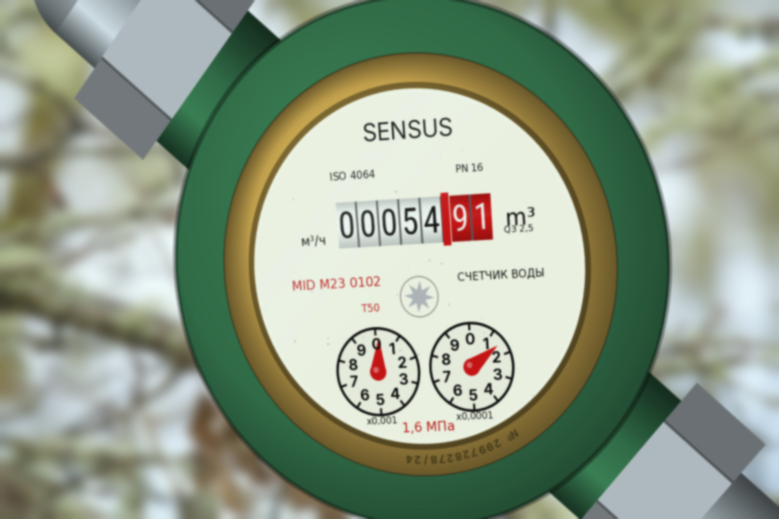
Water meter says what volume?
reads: 54.9101 m³
